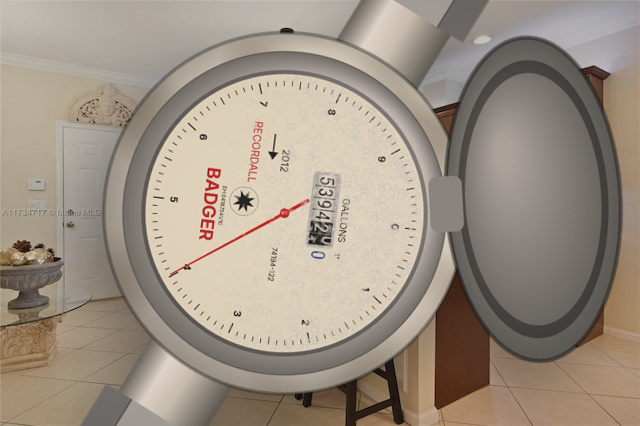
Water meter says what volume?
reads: 5394204.0 gal
